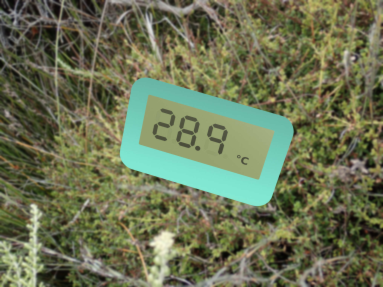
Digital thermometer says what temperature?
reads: 28.9 °C
